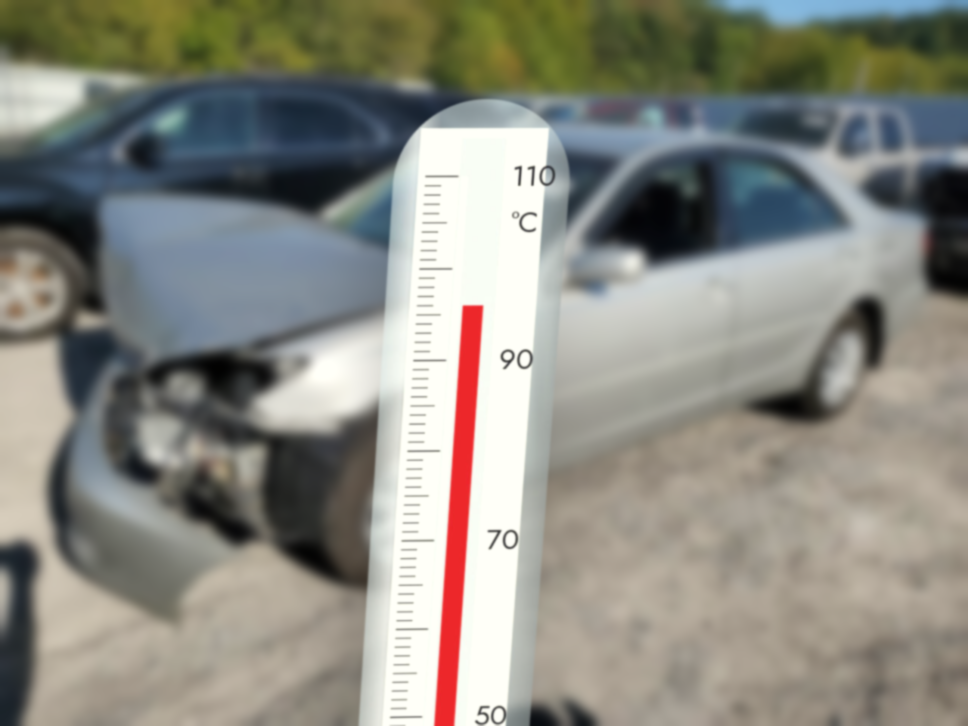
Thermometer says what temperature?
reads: 96 °C
